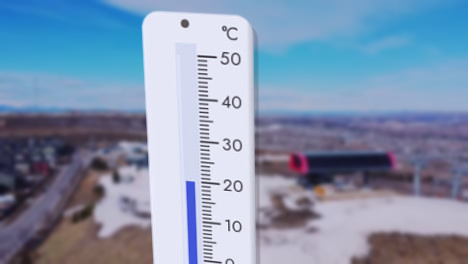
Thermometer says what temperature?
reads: 20 °C
